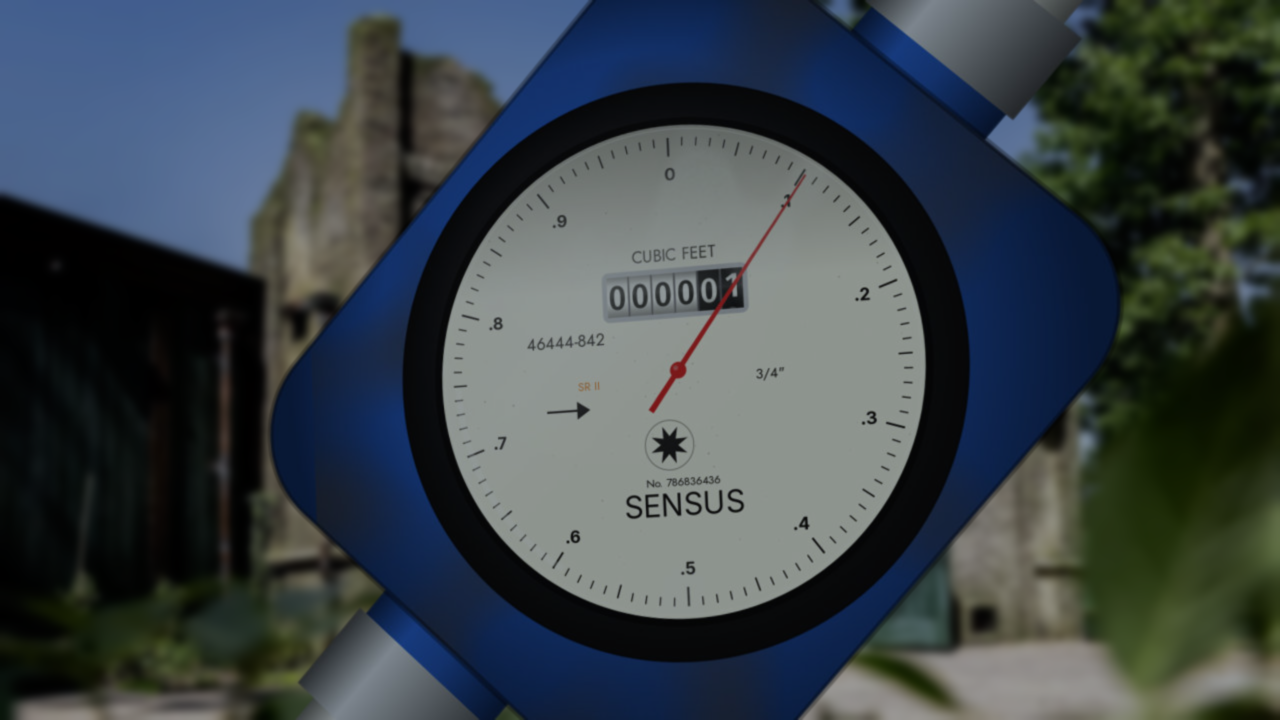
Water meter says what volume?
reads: 1.10 ft³
